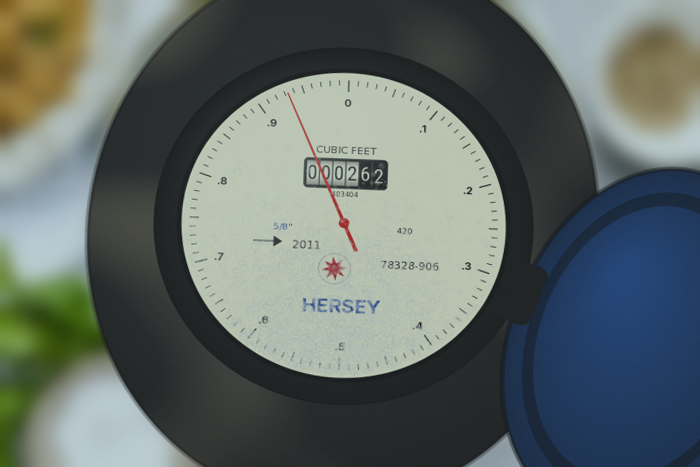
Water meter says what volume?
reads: 261.93 ft³
